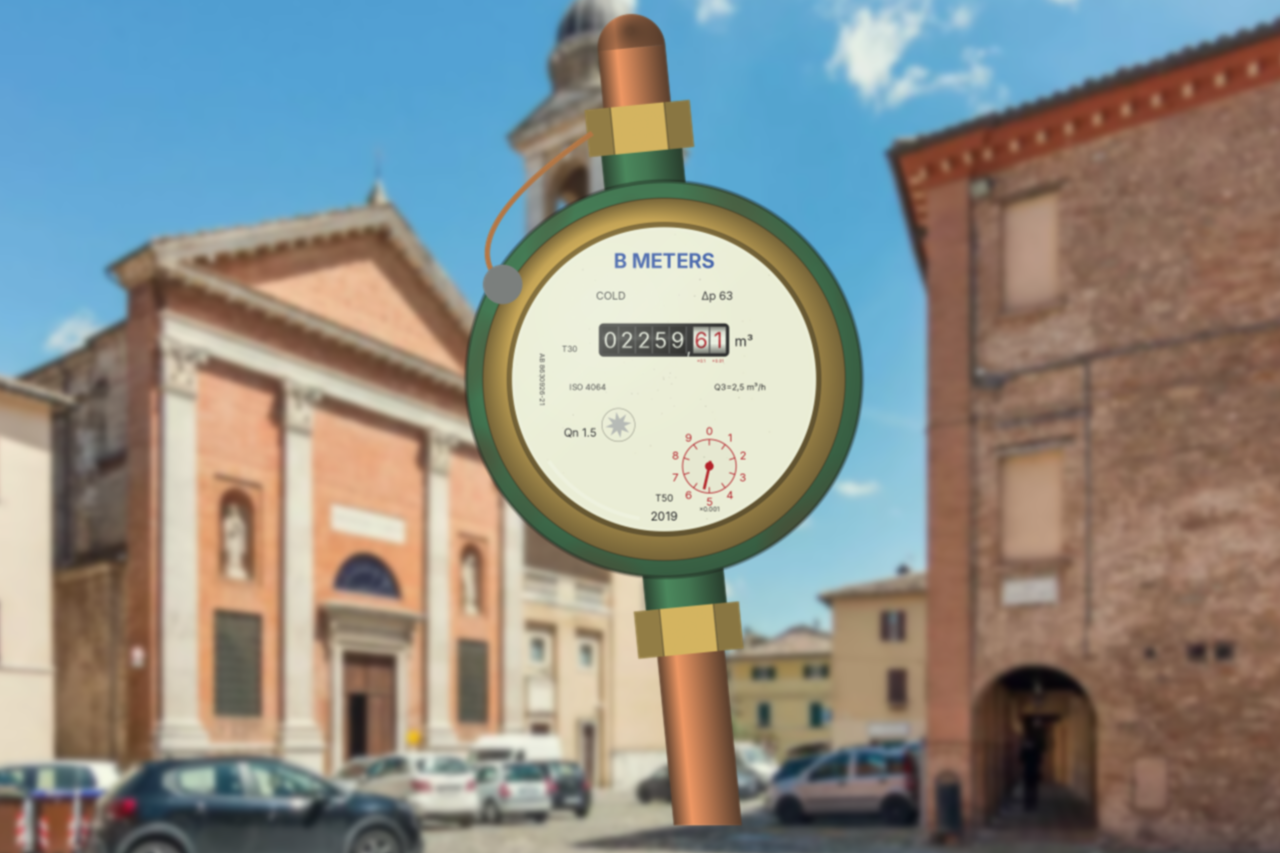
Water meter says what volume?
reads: 2259.615 m³
